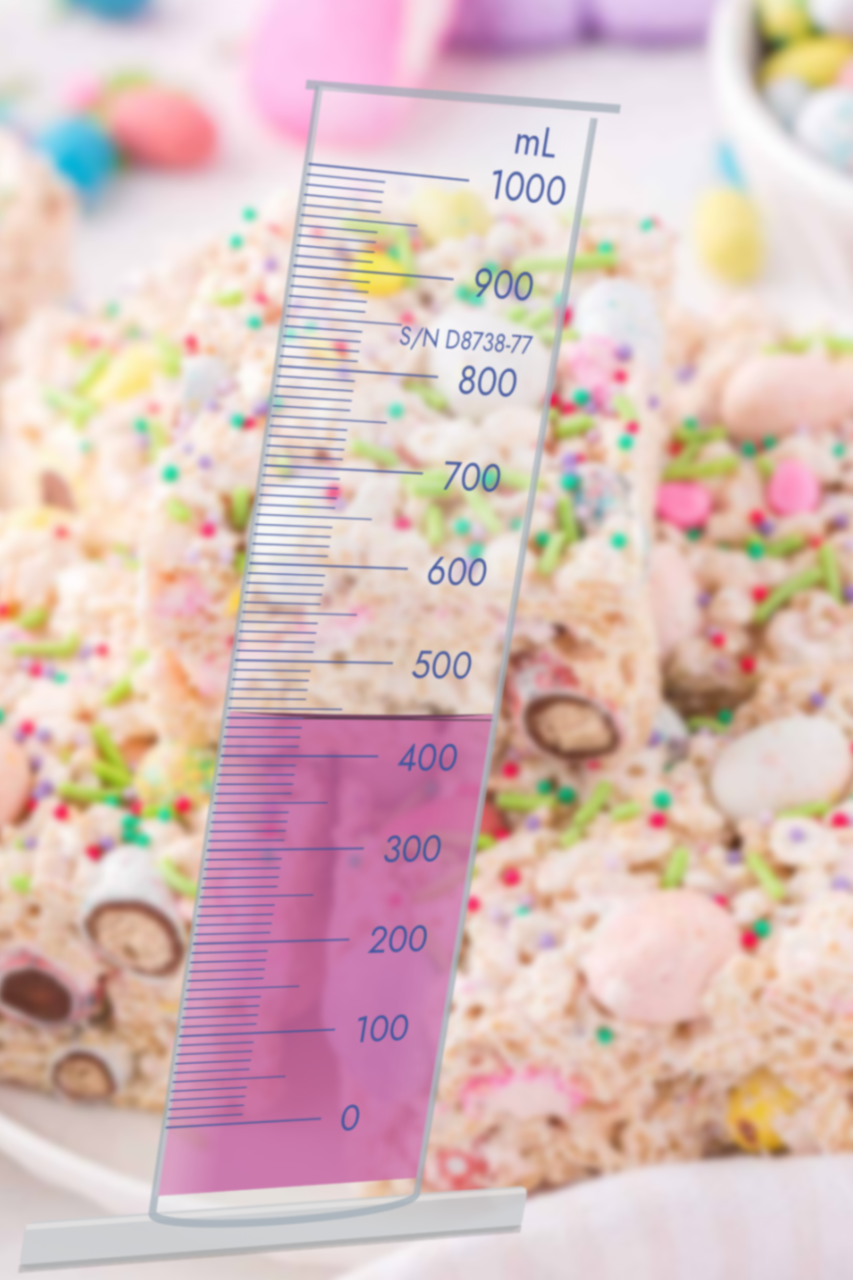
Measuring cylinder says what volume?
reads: 440 mL
